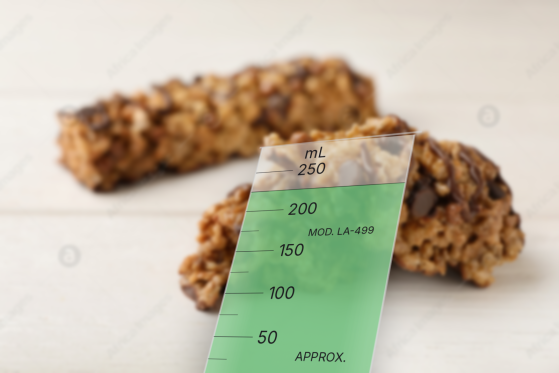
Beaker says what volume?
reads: 225 mL
